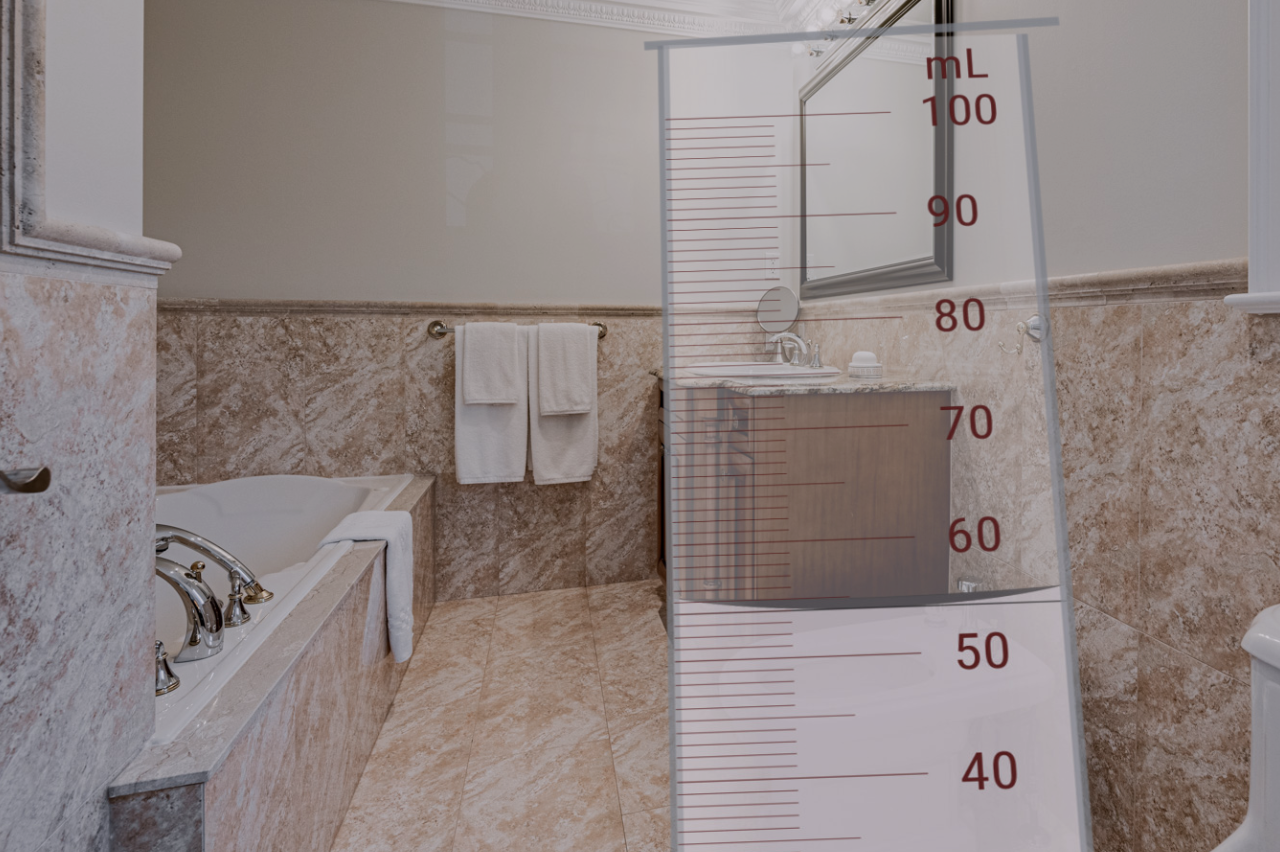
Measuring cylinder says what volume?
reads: 54 mL
